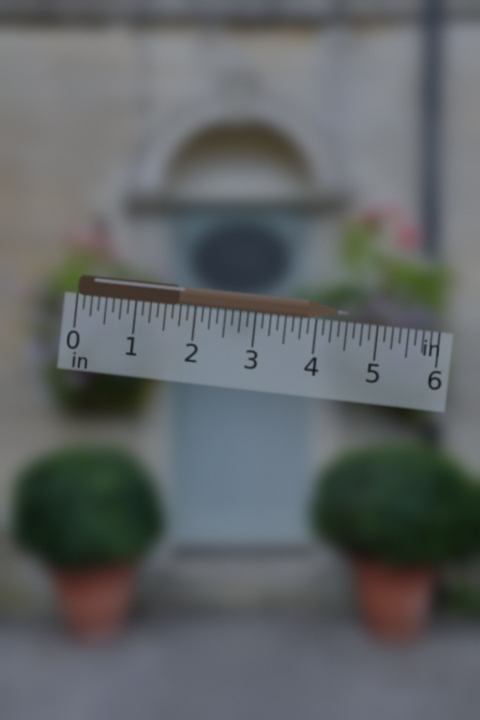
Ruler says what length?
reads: 4.5 in
